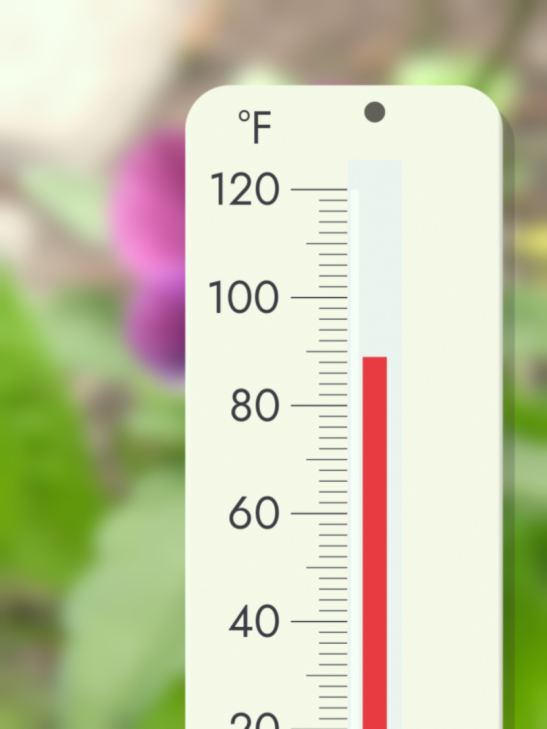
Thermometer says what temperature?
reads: 89 °F
